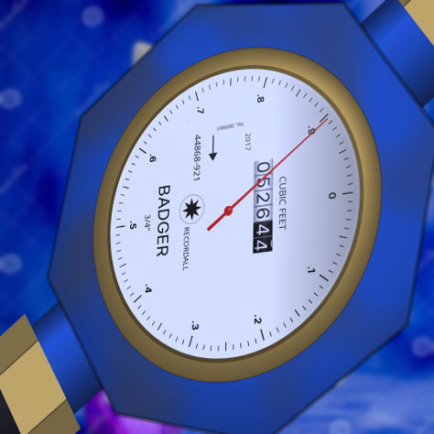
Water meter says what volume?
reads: 52643.90 ft³
